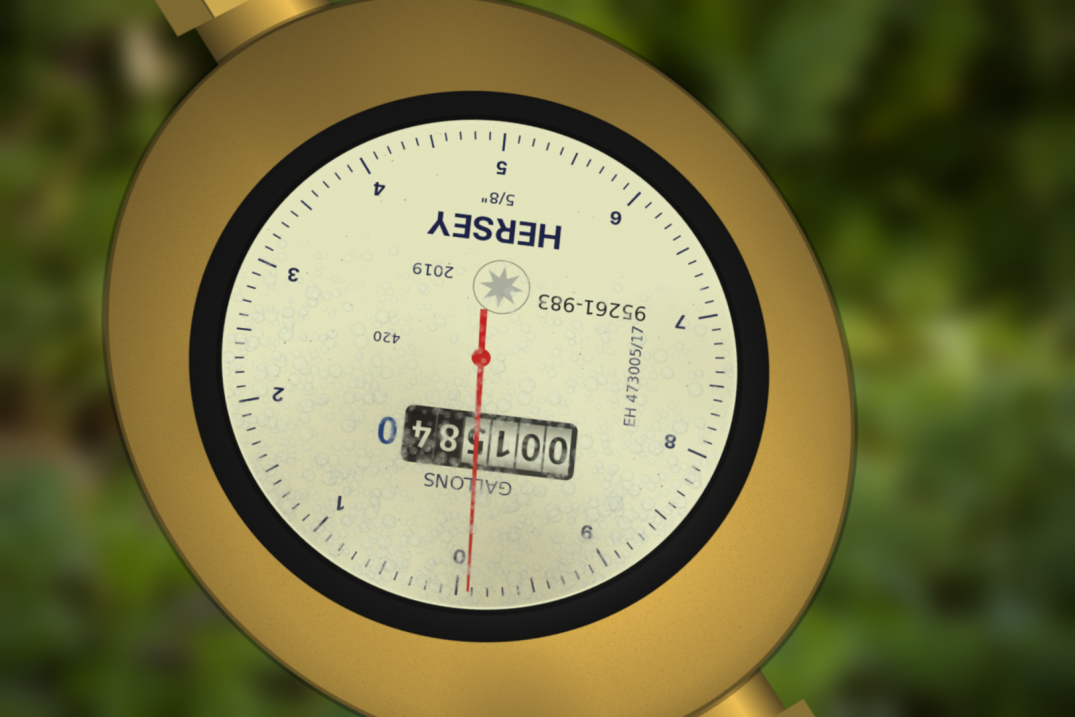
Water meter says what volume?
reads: 15839.9 gal
